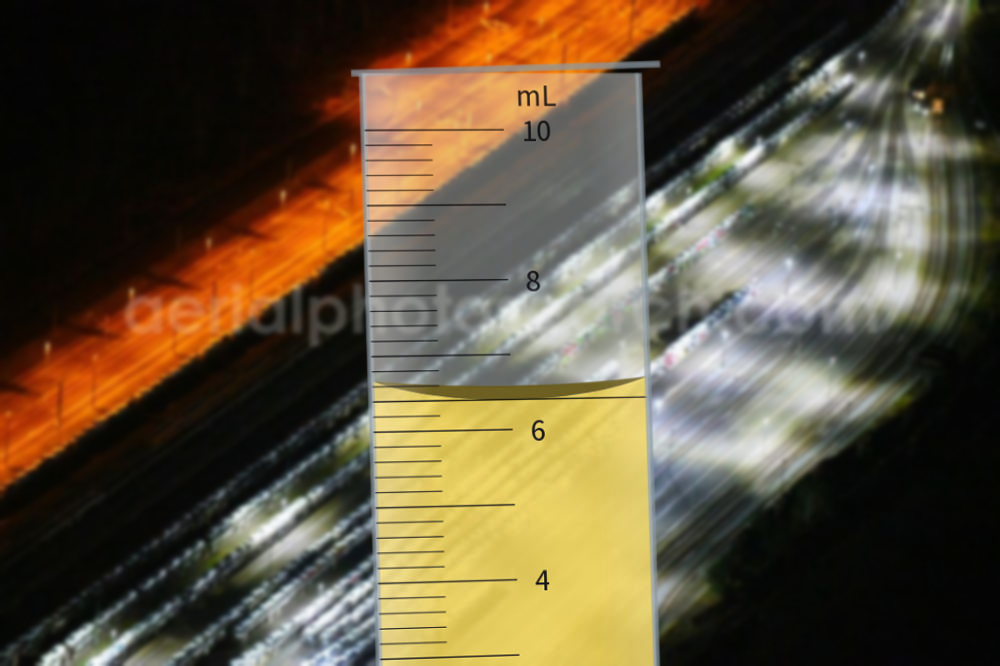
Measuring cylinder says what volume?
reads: 6.4 mL
